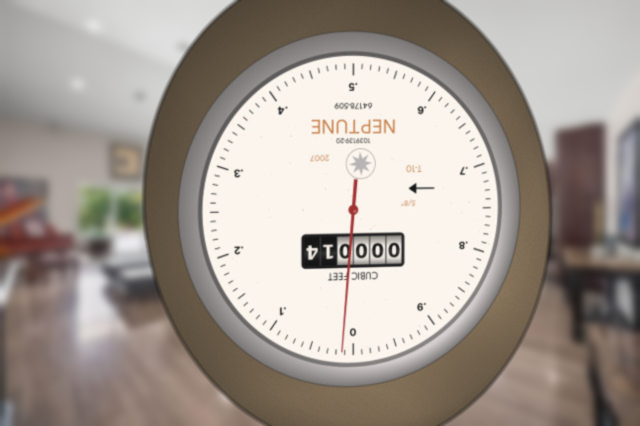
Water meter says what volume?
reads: 14.01 ft³
